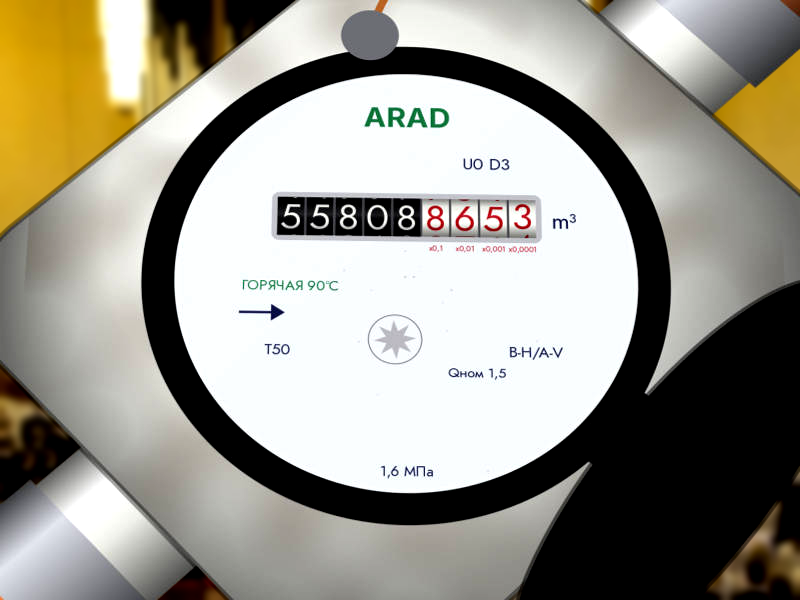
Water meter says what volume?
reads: 55808.8653 m³
